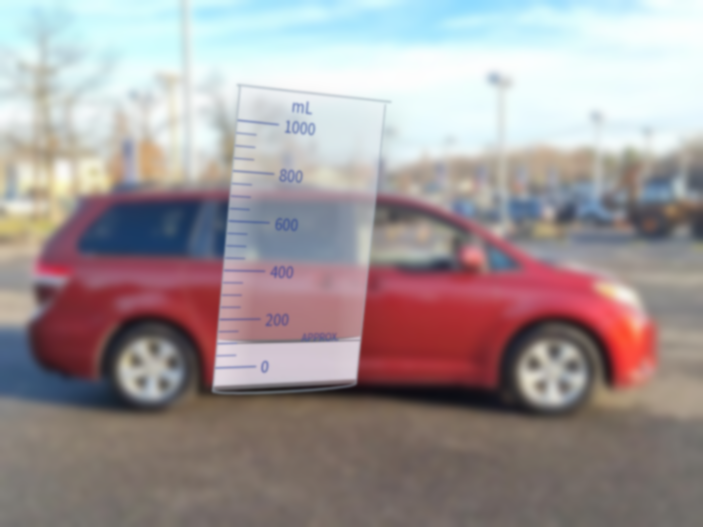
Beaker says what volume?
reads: 100 mL
